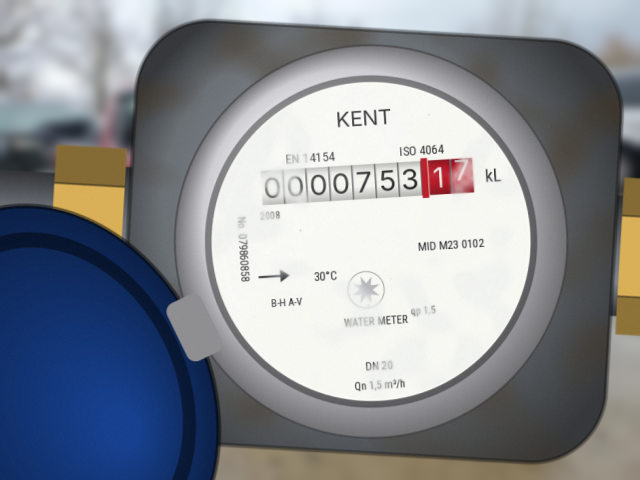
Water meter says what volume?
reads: 753.17 kL
